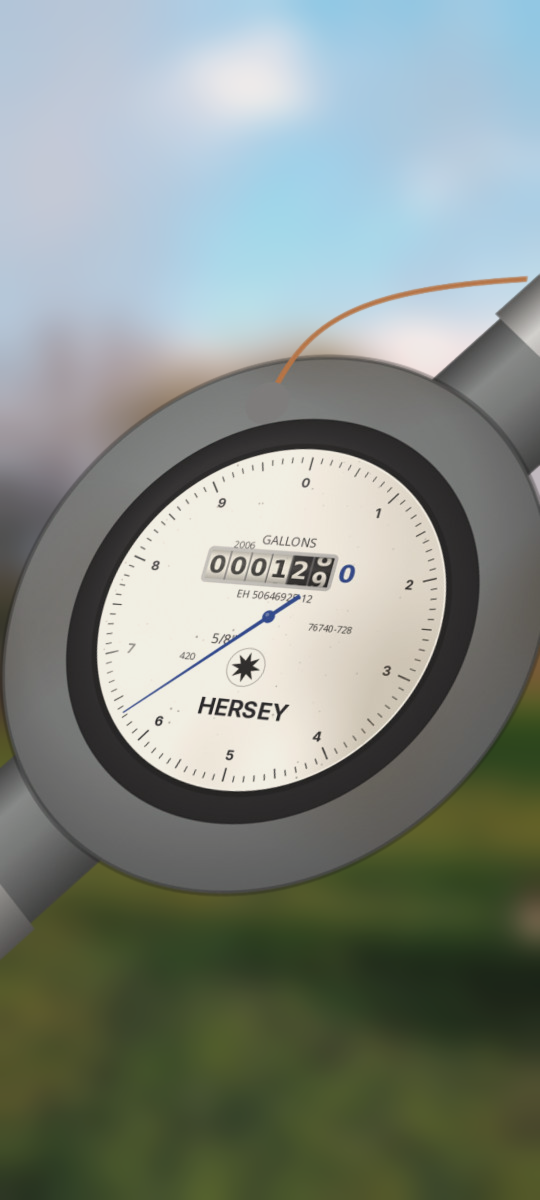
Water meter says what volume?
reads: 1286.3 gal
